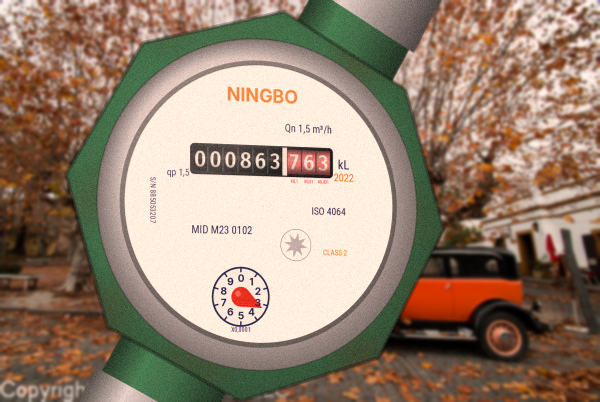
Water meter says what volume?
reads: 863.7633 kL
